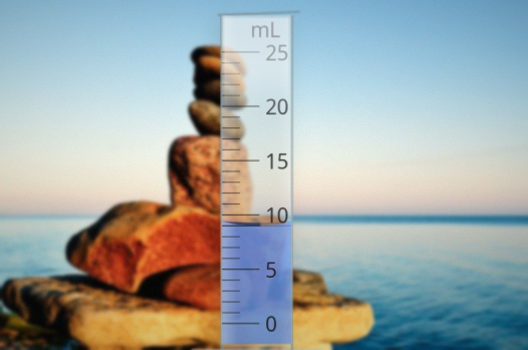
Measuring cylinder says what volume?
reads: 9 mL
